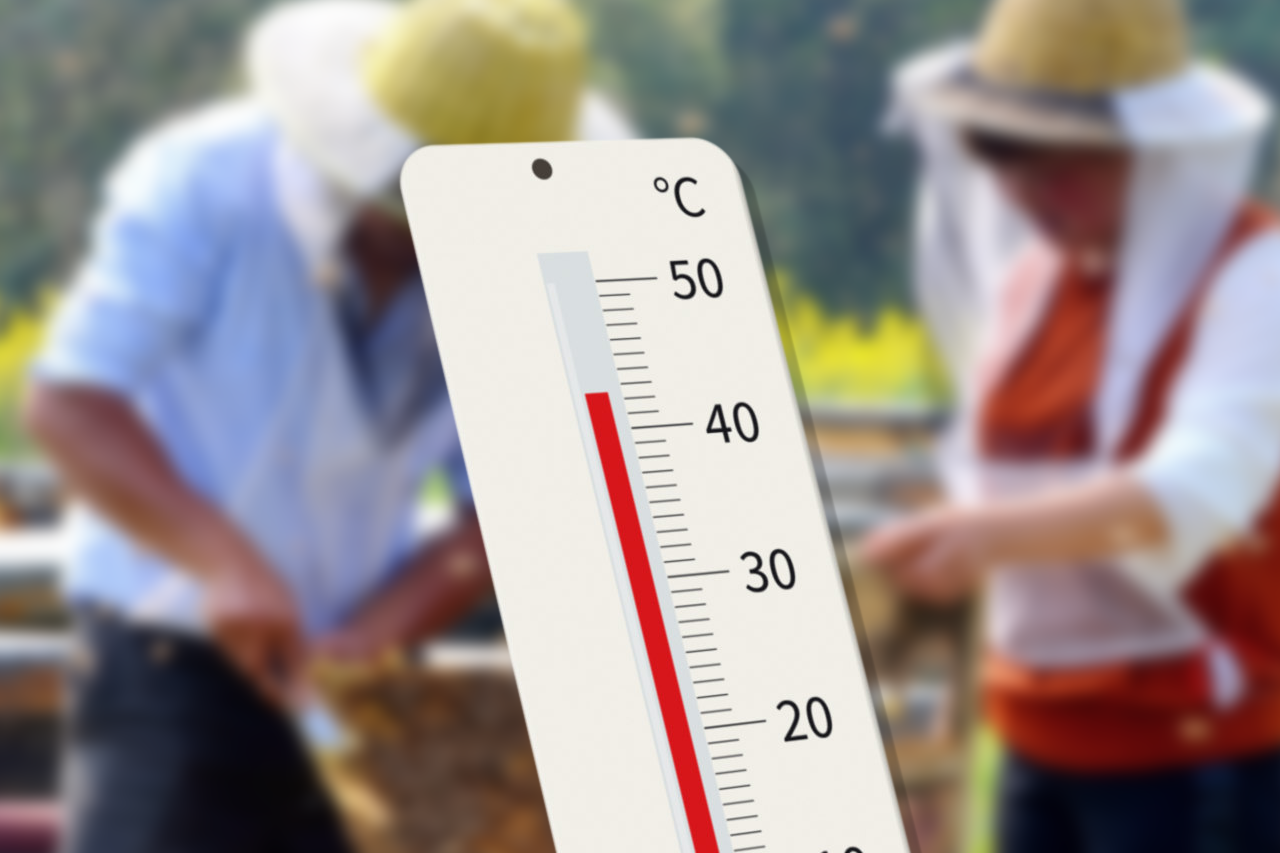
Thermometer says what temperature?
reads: 42.5 °C
